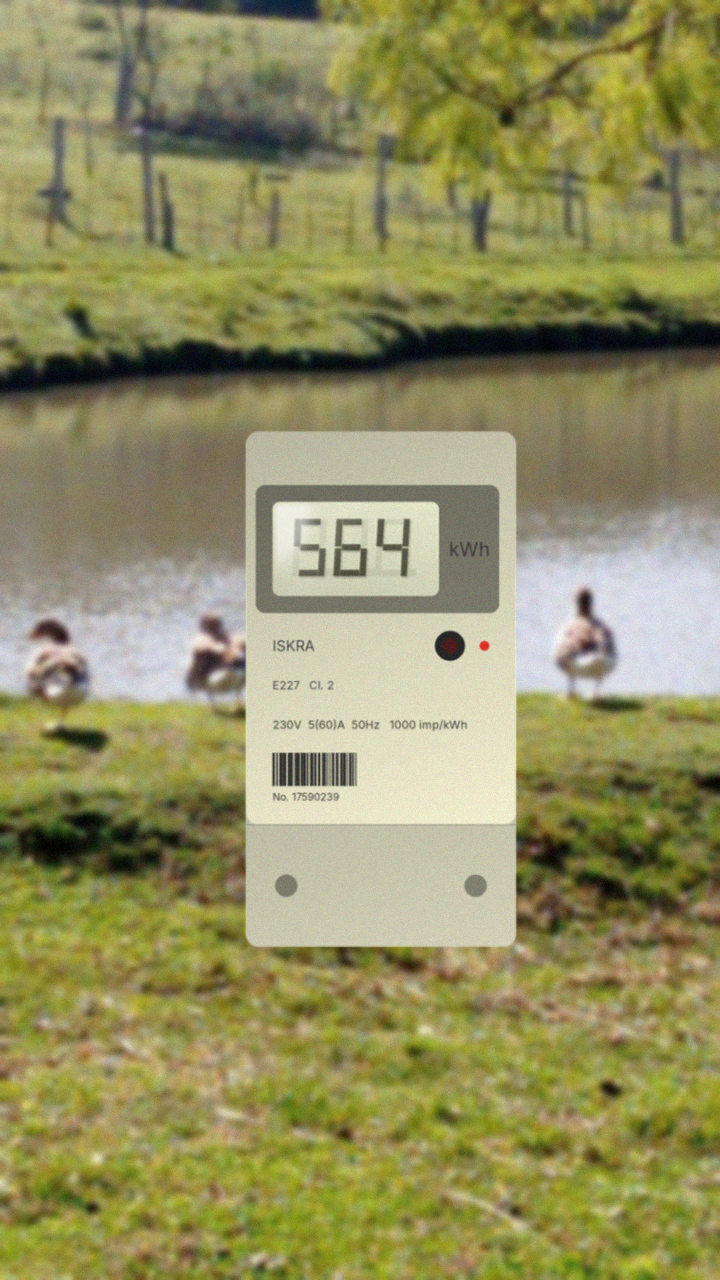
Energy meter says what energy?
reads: 564 kWh
